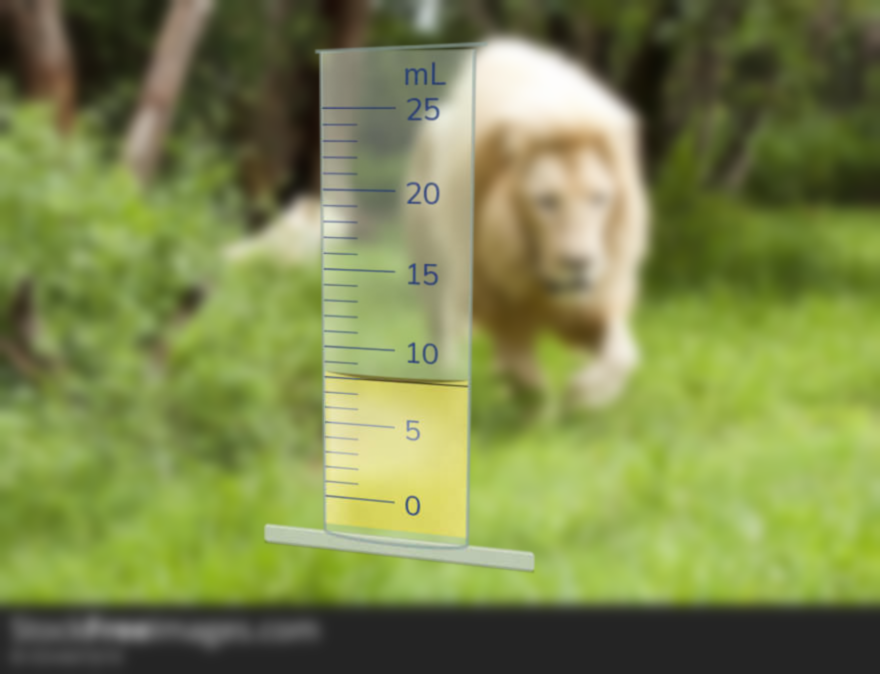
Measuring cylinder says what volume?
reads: 8 mL
